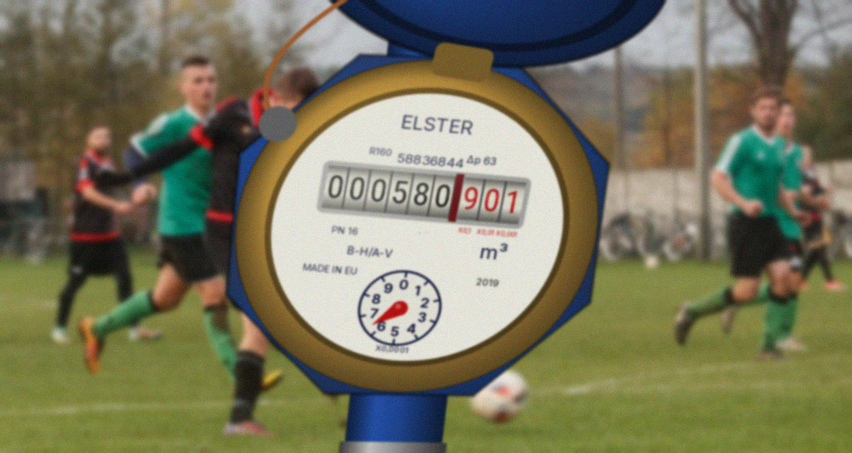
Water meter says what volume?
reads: 580.9016 m³
